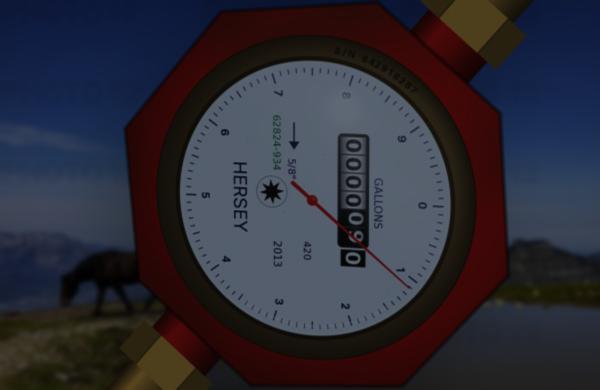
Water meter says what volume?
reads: 91.1 gal
